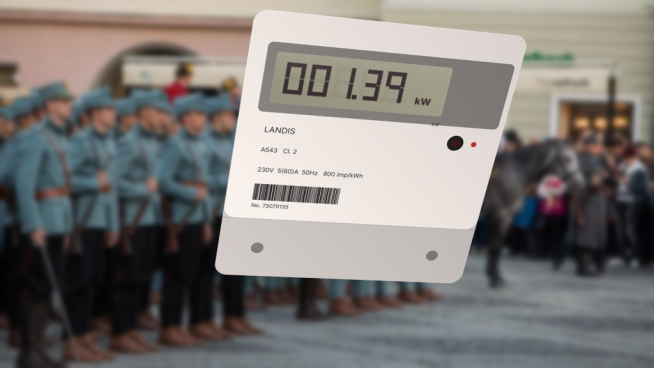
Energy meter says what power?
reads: 1.39 kW
